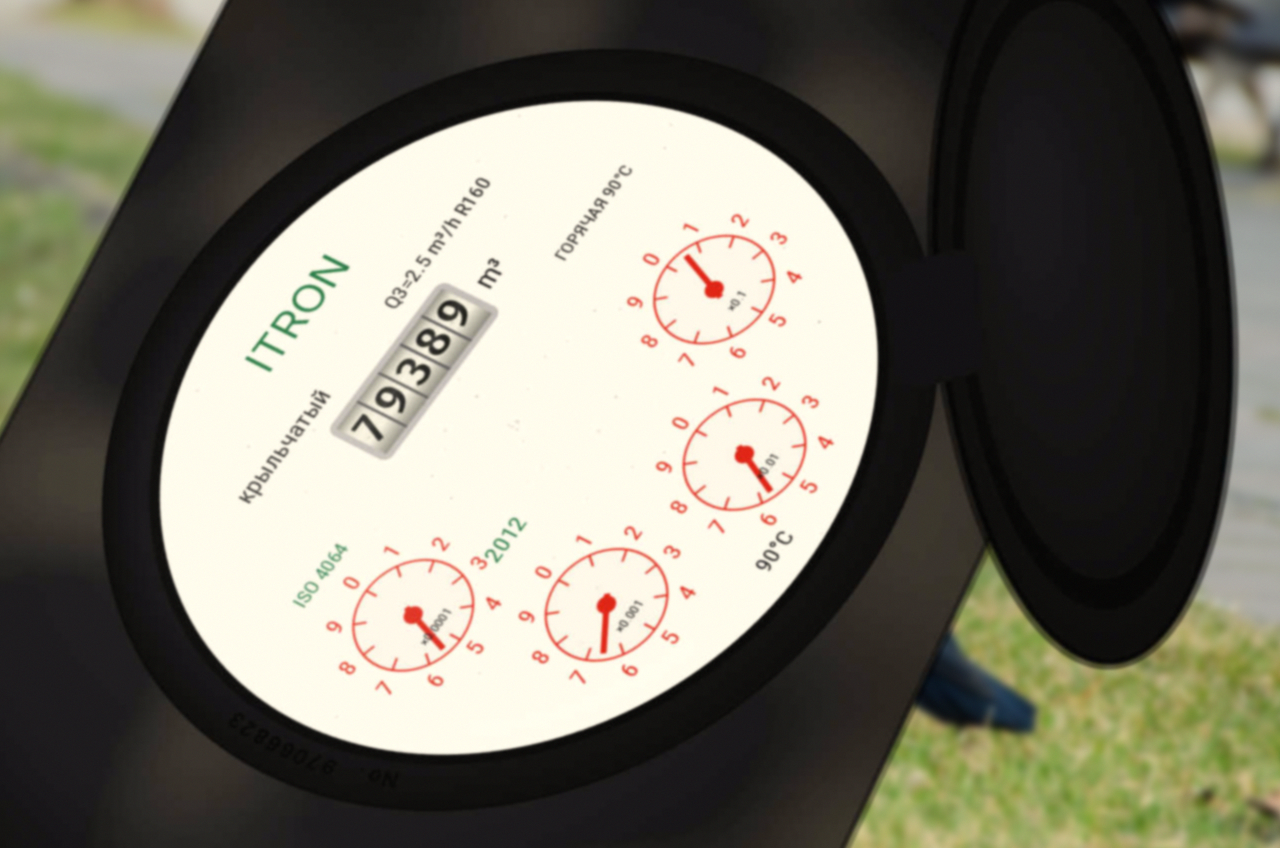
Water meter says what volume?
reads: 79389.0565 m³
